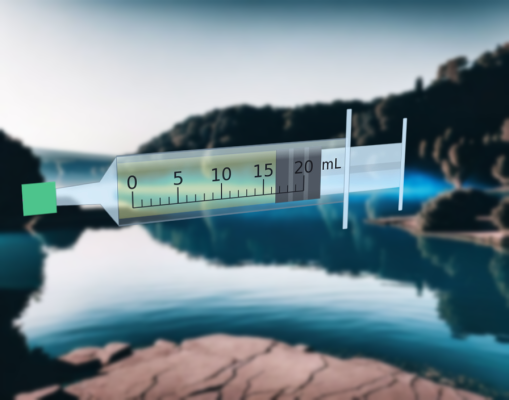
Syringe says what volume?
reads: 16.5 mL
